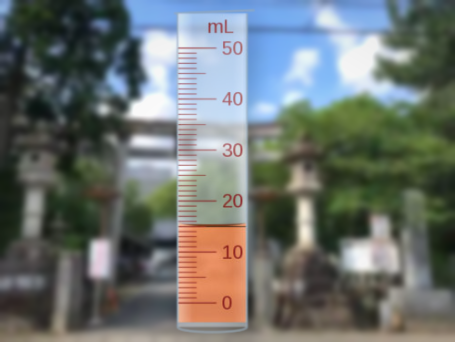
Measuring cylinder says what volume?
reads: 15 mL
